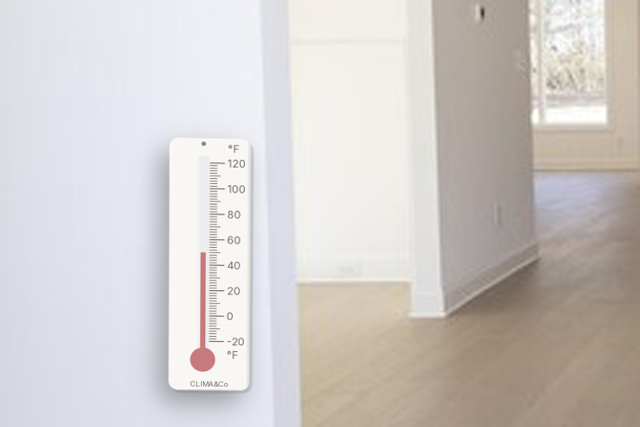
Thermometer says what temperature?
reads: 50 °F
